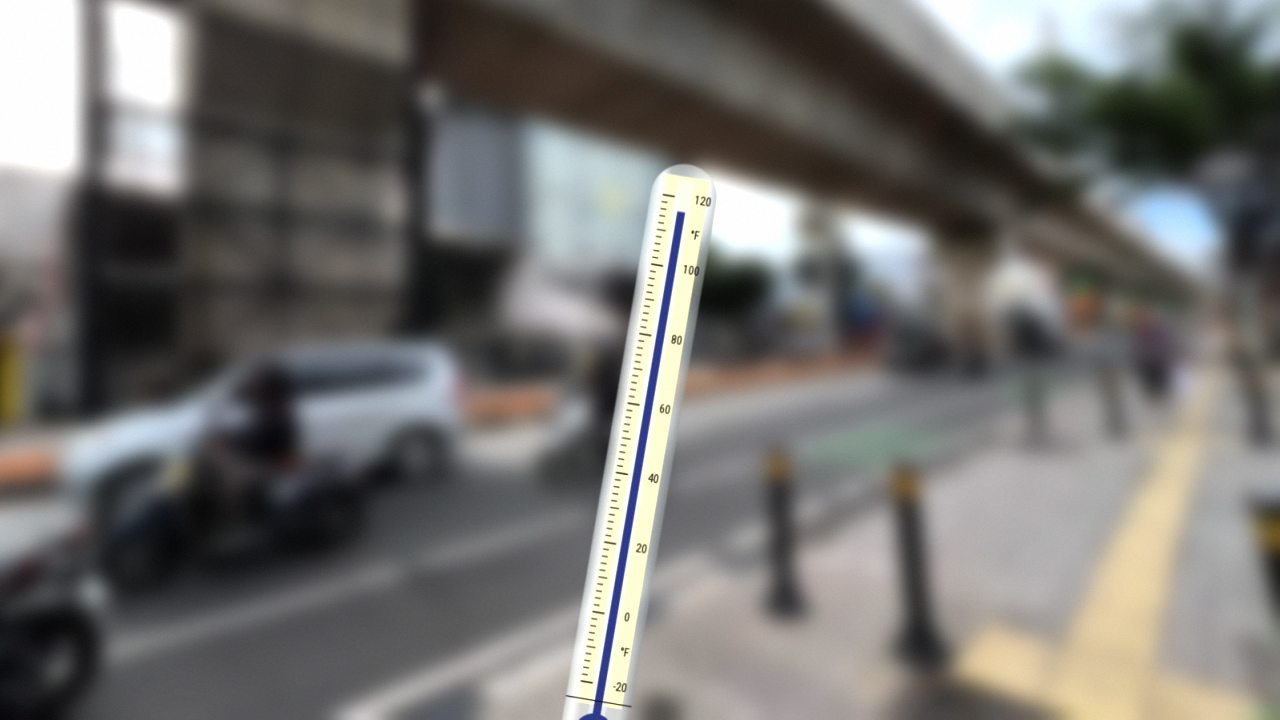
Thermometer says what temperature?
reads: 116 °F
